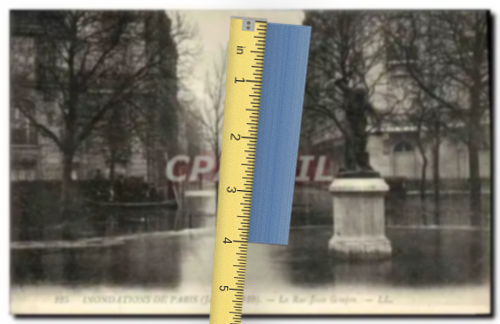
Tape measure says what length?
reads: 4 in
